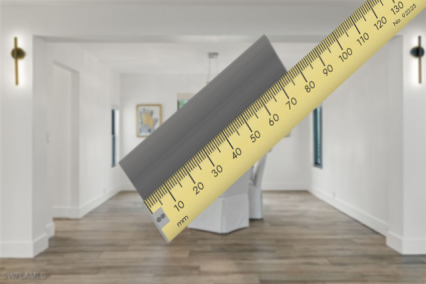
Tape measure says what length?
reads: 75 mm
